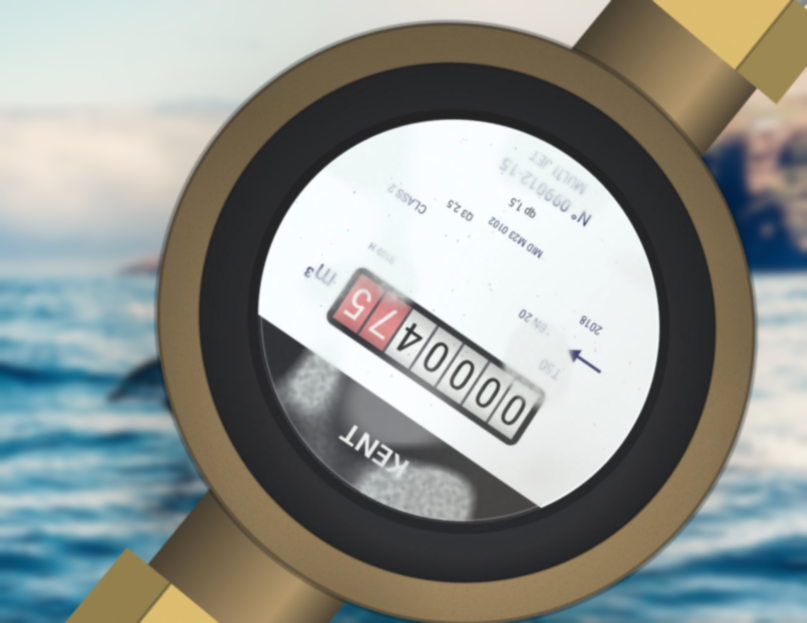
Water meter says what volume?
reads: 4.75 m³
